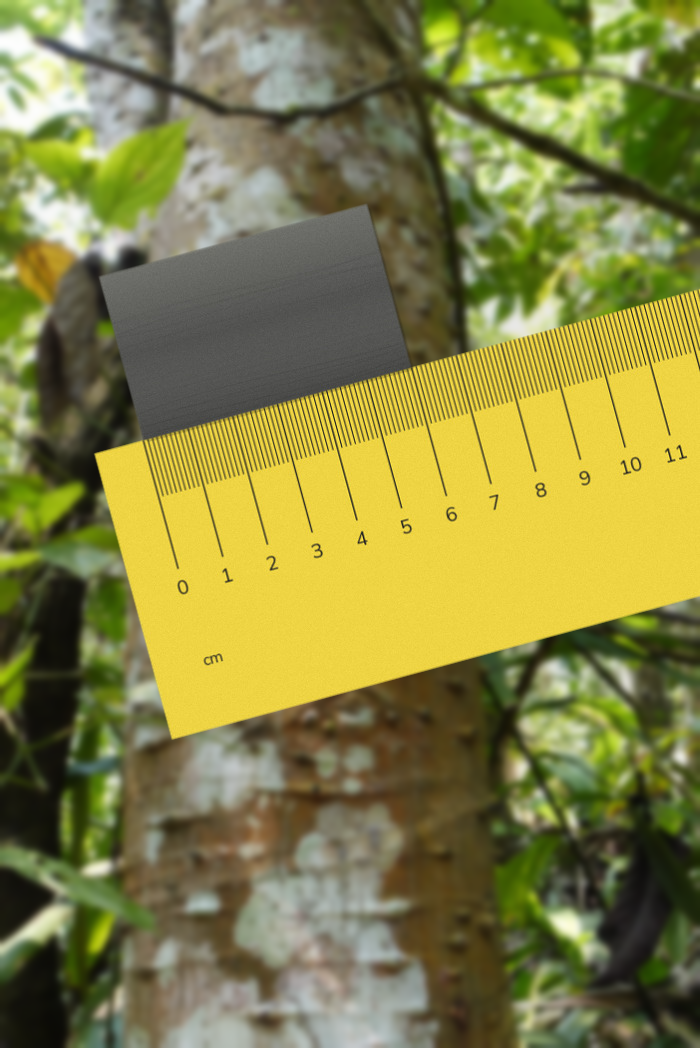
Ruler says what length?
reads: 6 cm
